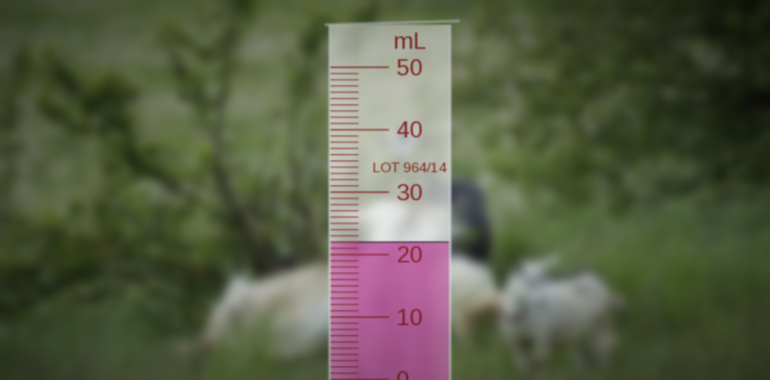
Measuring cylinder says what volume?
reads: 22 mL
